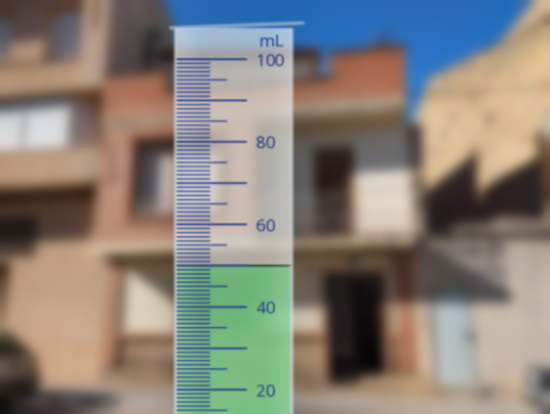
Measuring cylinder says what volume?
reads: 50 mL
